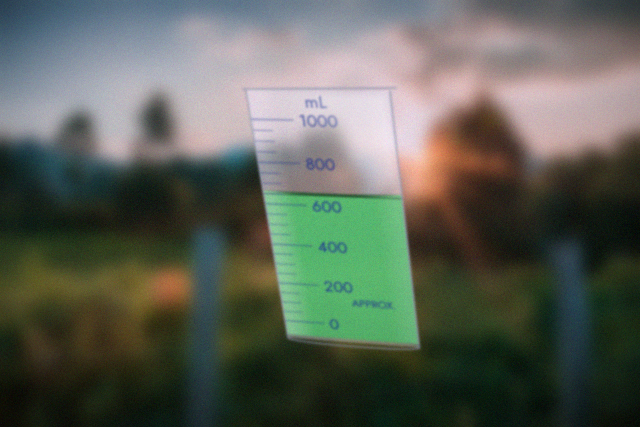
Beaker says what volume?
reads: 650 mL
